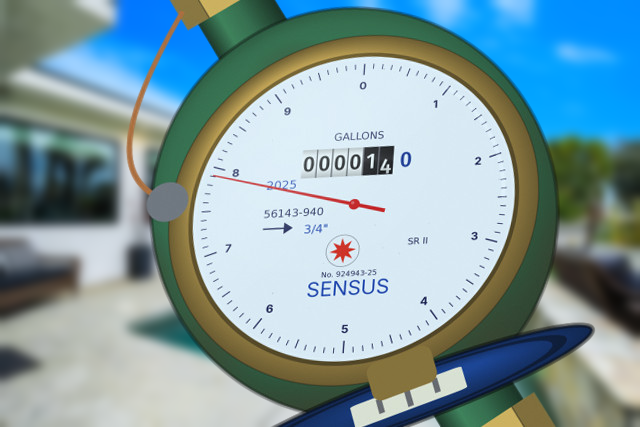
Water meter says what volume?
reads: 137.9 gal
